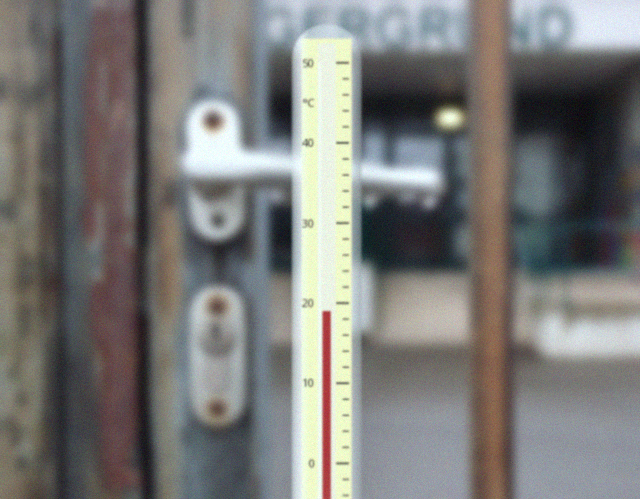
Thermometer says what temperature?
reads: 19 °C
